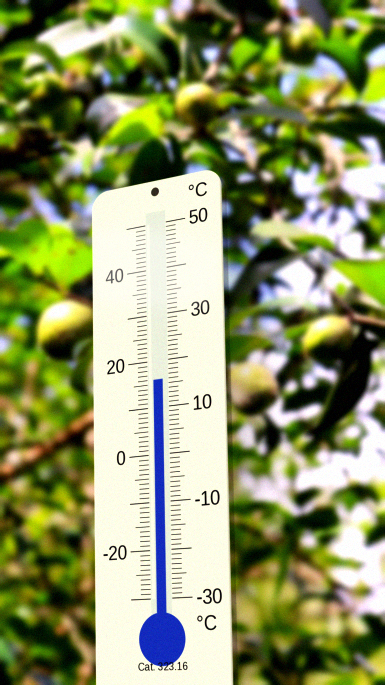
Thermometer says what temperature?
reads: 16 °C
